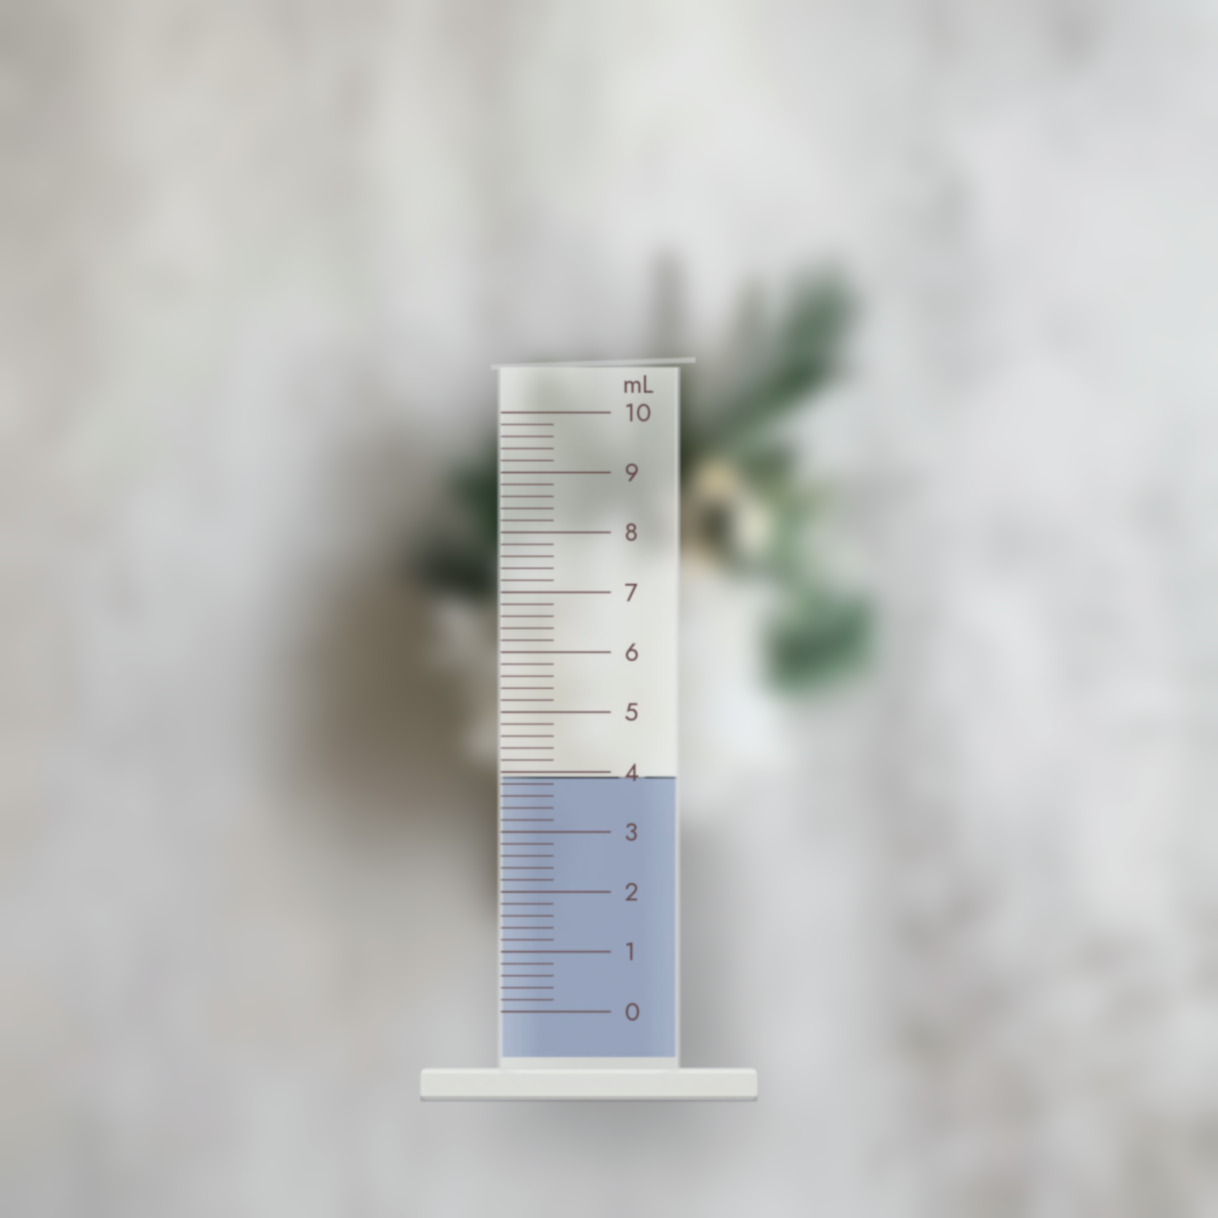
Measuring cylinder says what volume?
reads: 3.9 mL
